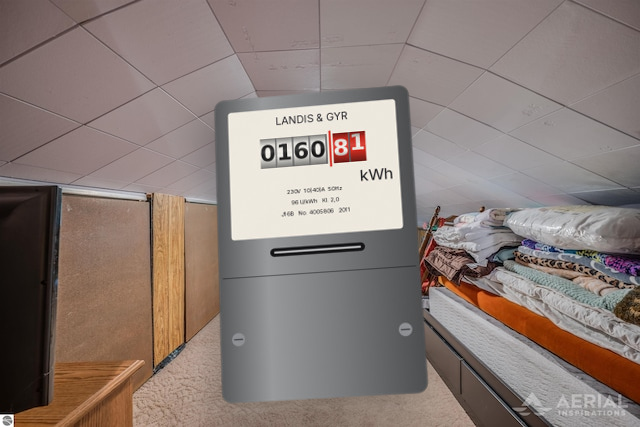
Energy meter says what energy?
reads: 160.81 kWh
